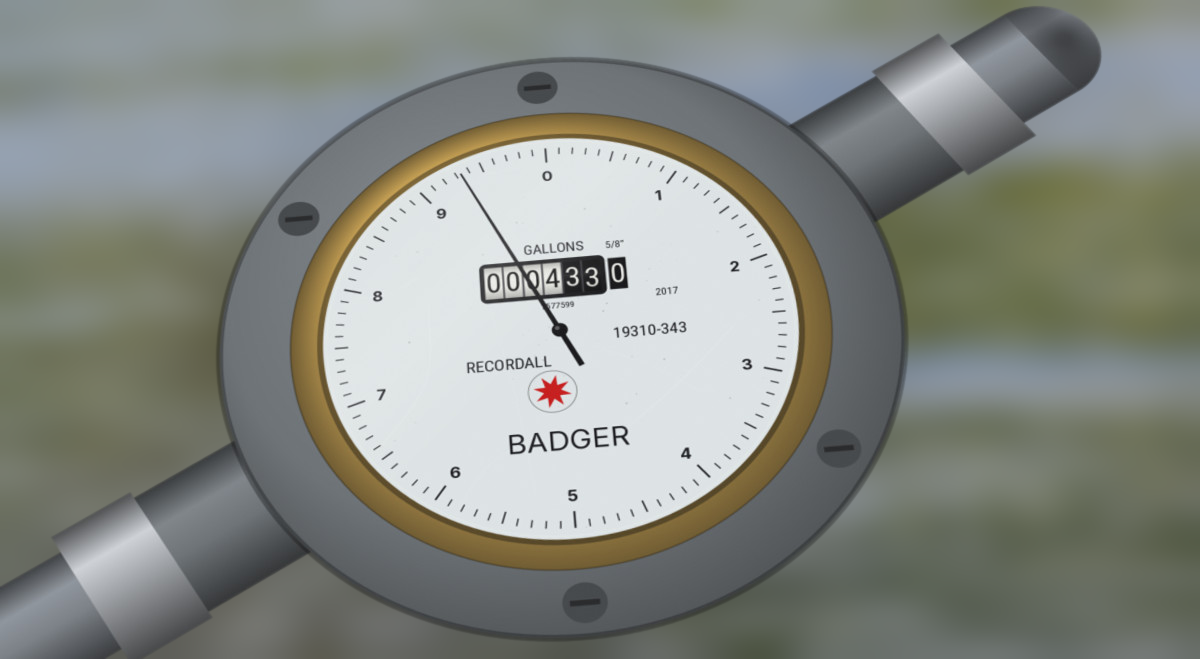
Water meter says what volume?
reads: 4329.3 gal
